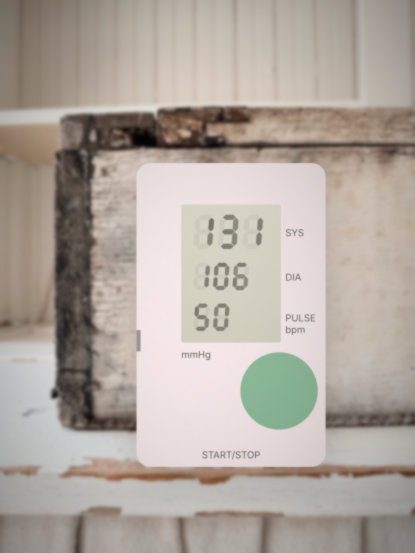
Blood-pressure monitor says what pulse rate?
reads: 50 bpm
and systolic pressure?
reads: 131 mmHg
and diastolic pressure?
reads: 106 mmHg
